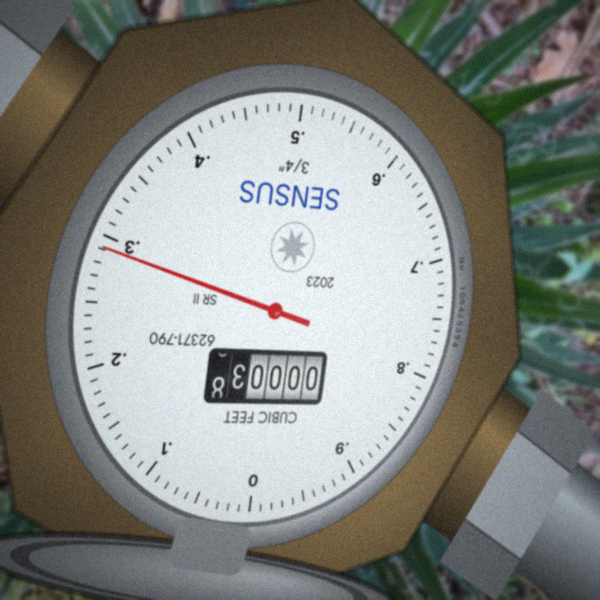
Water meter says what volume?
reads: 38.29 ft³
